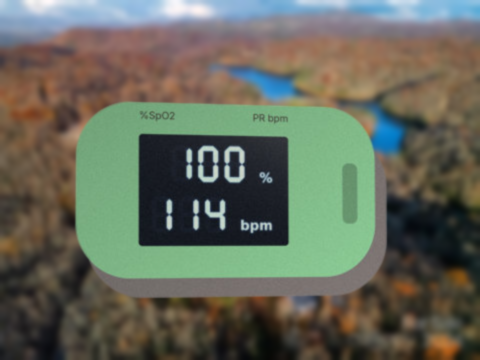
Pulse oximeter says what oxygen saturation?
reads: 100 %
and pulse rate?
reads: 114 bpm
